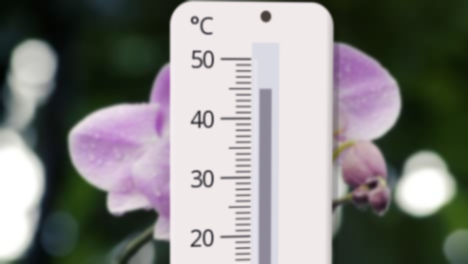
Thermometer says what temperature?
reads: 45 °C
